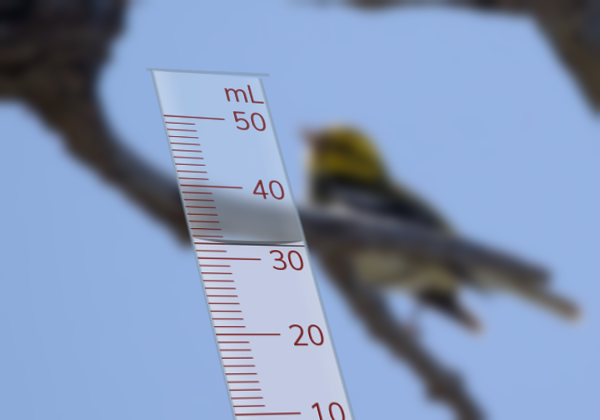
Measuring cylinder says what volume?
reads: 32 mL
